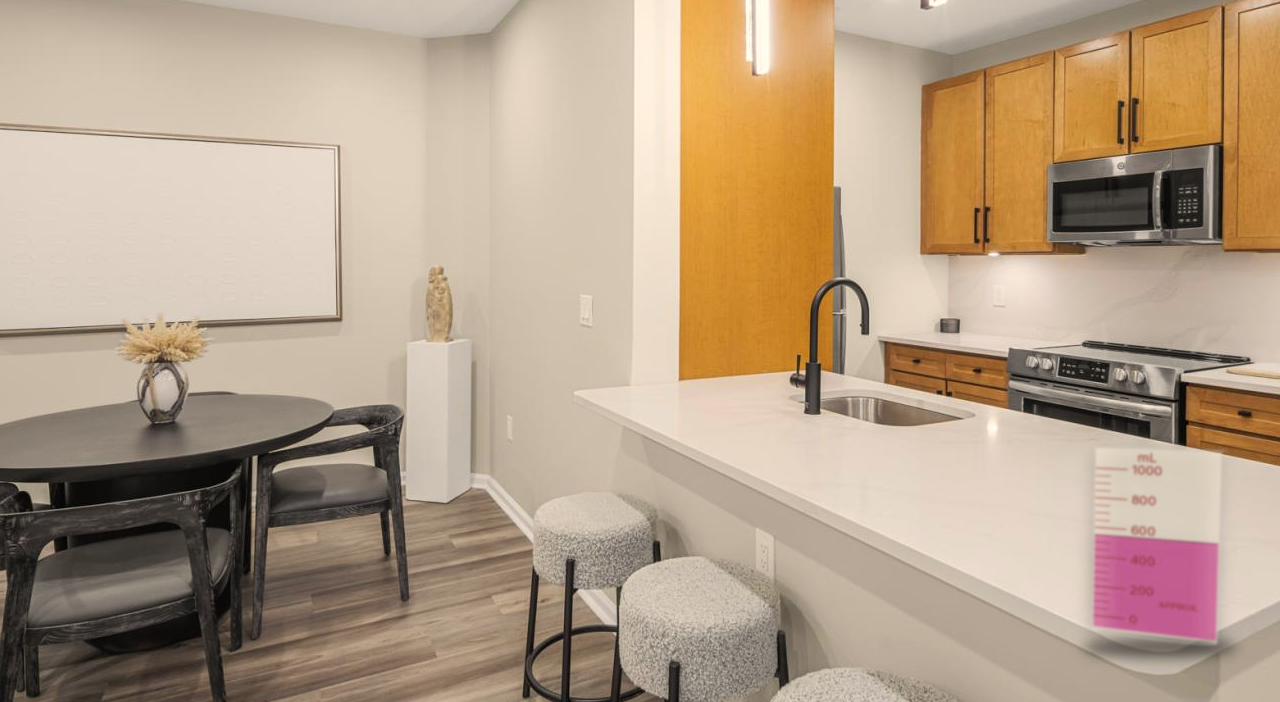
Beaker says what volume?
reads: 550 mL
